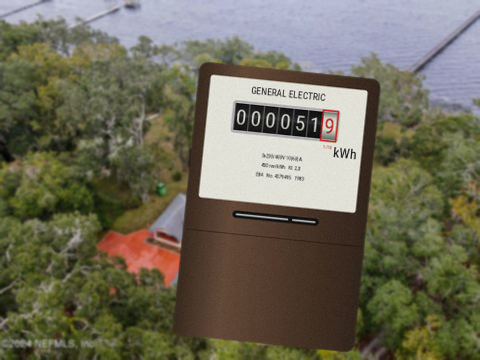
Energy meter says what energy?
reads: 51.9 kWh
